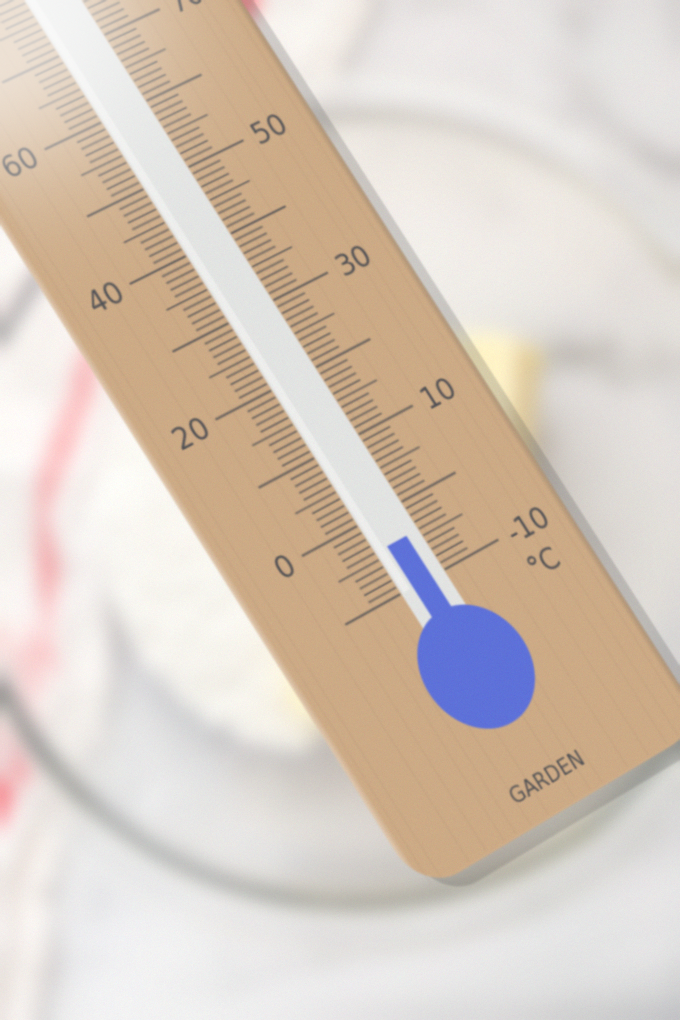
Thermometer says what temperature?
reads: -4 °C
